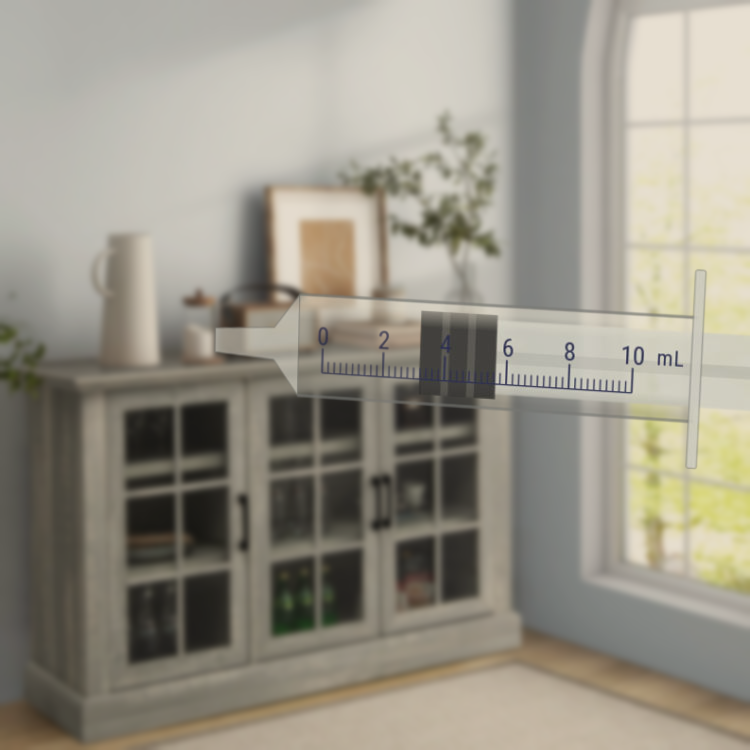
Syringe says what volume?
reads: 3.2 mL
